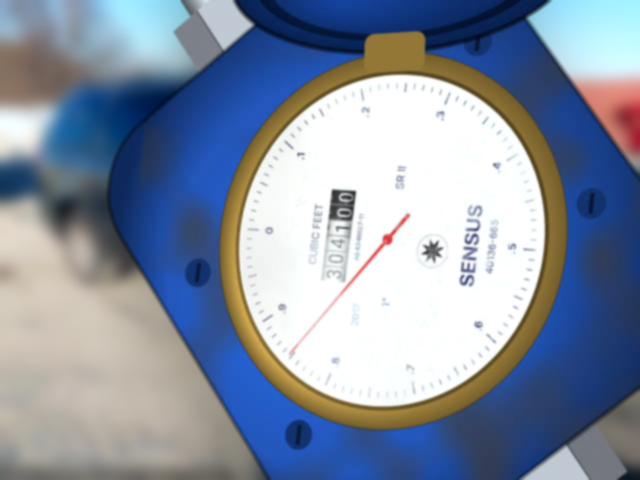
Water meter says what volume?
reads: 304099.85 ft³
